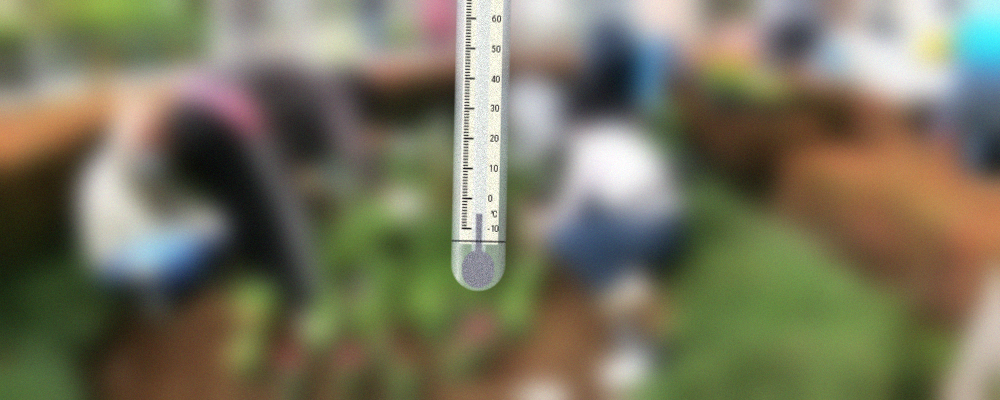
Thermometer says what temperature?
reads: -5 °C
